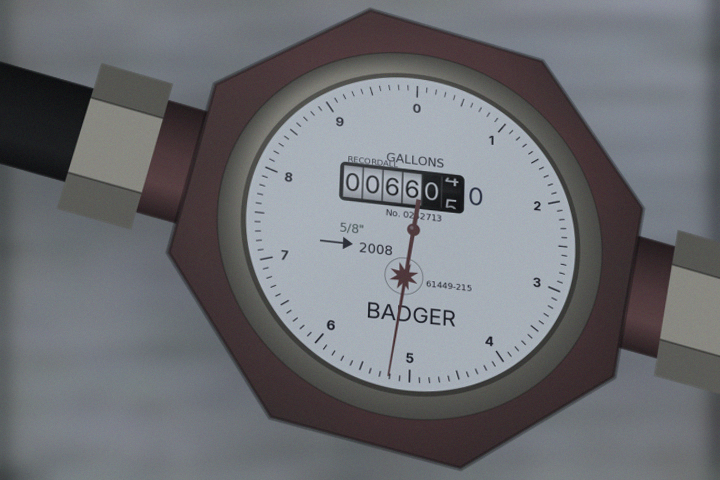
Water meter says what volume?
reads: 66045.2 gal
